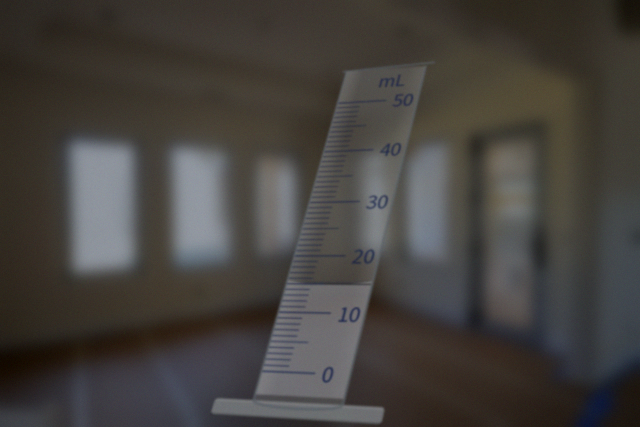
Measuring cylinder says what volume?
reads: 15 mL
